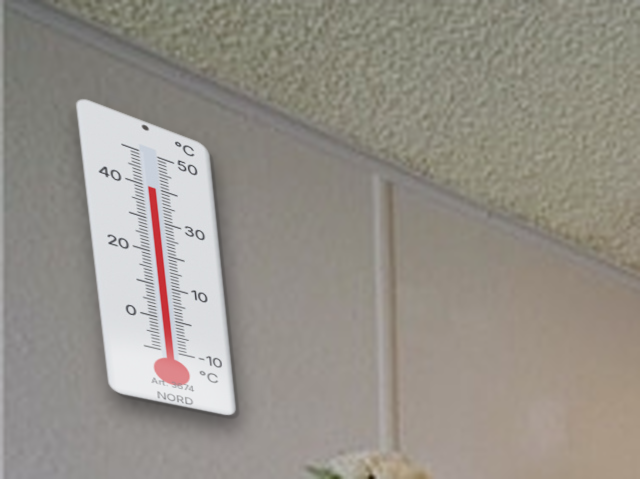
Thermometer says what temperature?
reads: 40 °C
